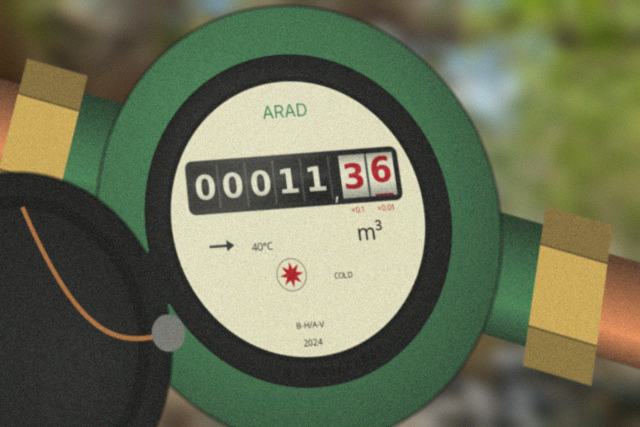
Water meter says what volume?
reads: 11.36 m³
